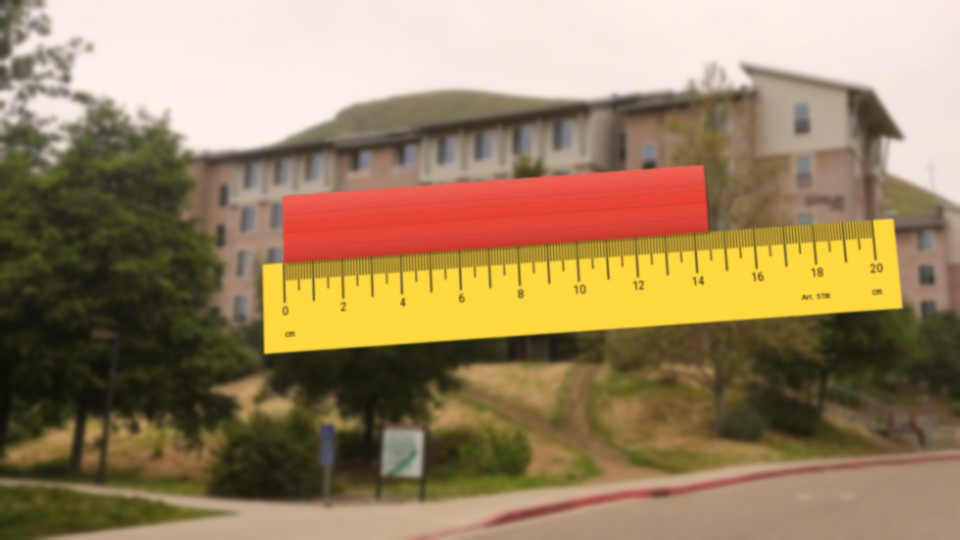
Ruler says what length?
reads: 14.5 cm
